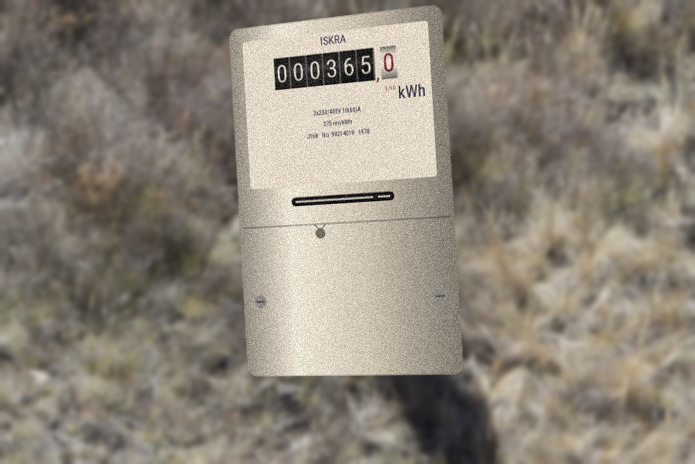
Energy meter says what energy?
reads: 365.0 kWh
